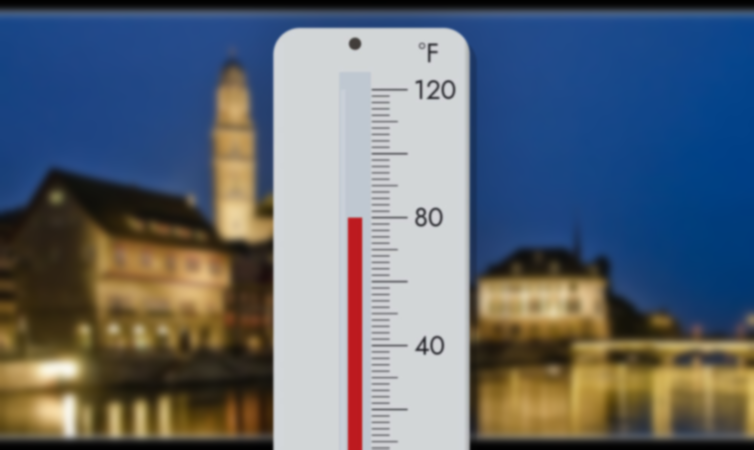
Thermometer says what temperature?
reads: 80 °F
